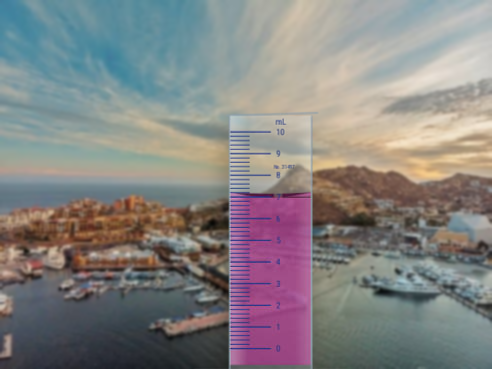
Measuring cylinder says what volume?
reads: 7 mL
